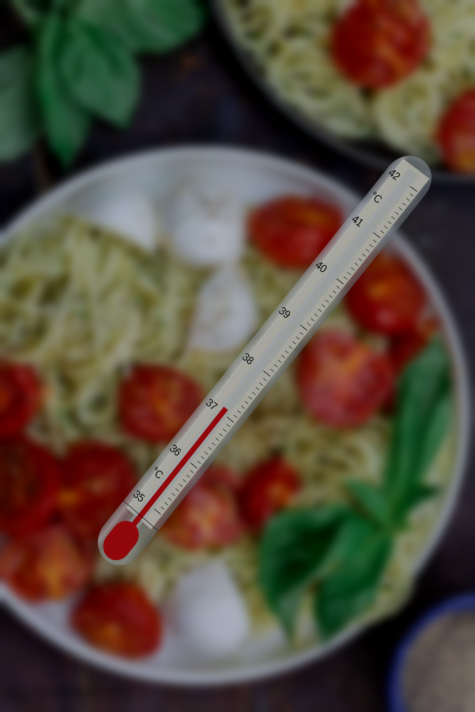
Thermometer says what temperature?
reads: 37.1 °C
